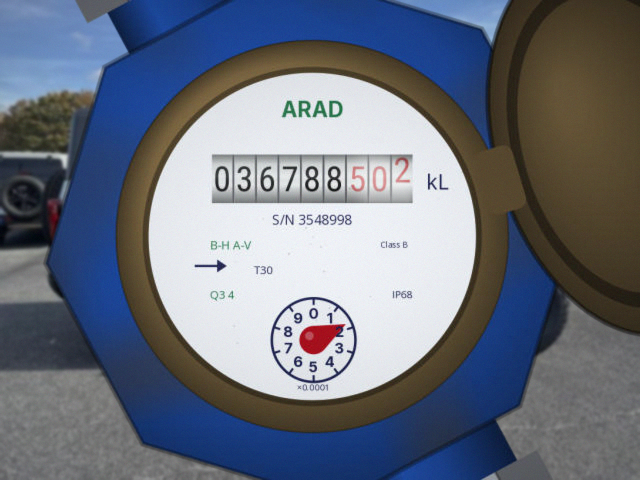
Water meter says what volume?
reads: 36788.5021 kL
